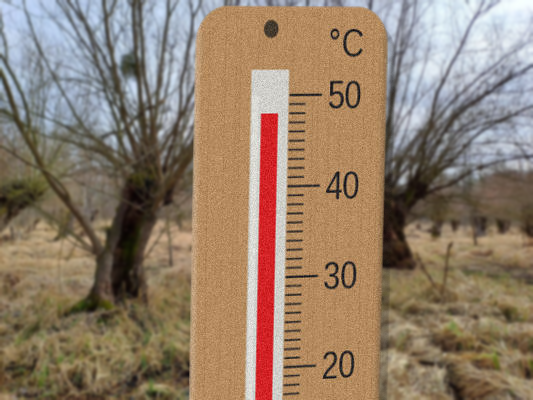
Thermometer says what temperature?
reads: 48 °C
